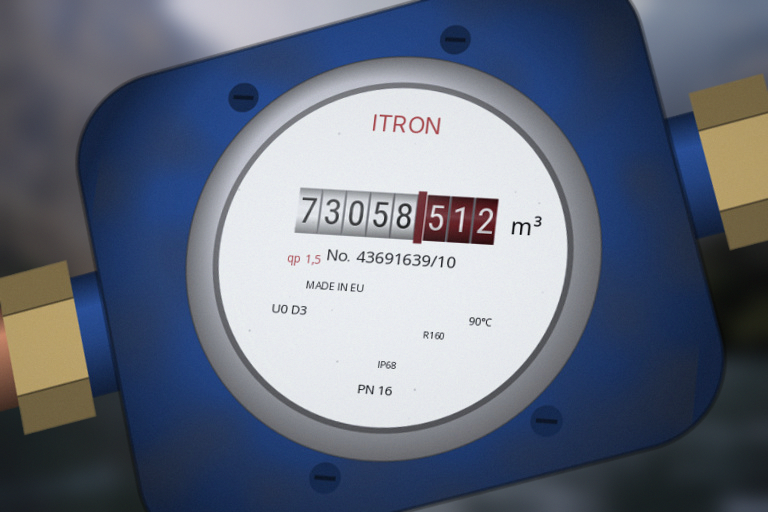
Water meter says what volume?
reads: 73058.512 m³
